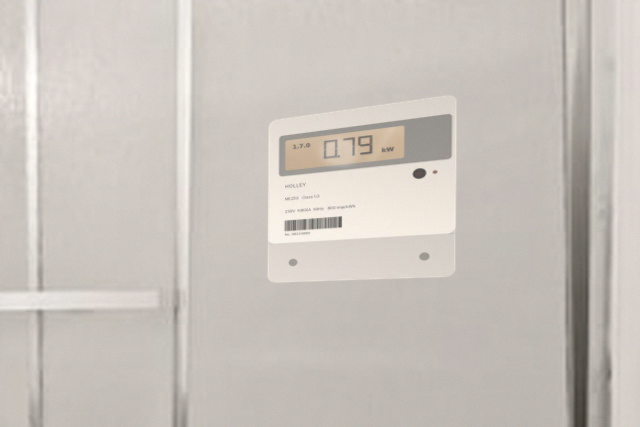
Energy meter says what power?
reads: 0.79 kW
